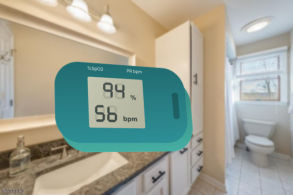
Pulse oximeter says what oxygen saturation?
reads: 94 %
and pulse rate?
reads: 56 bpm
